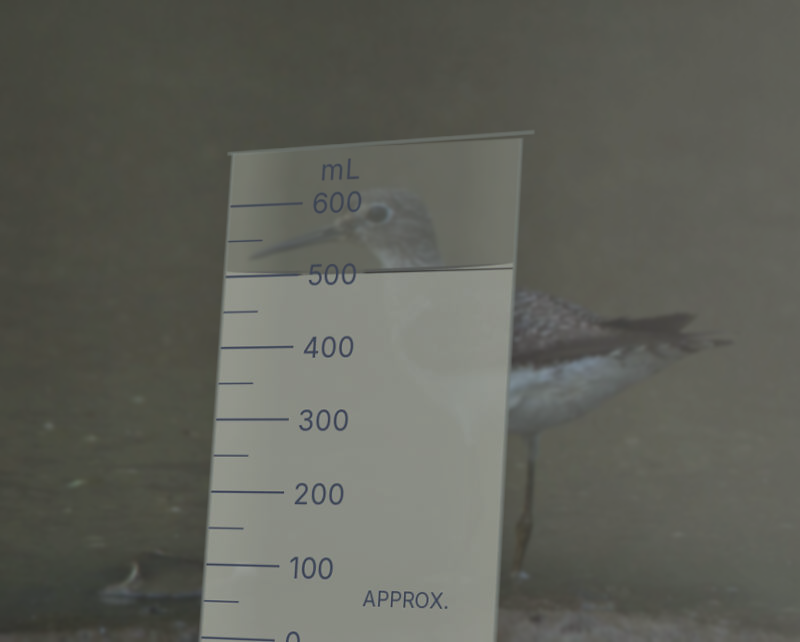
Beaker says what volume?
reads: 500 mL
